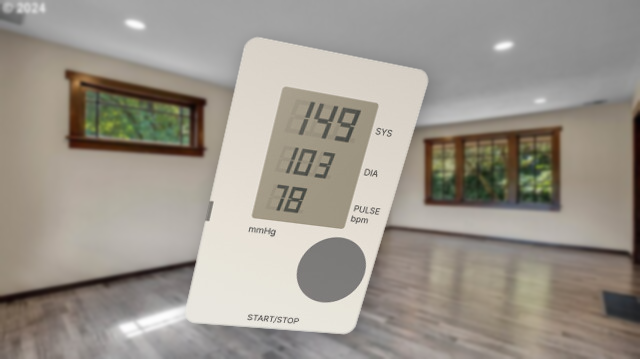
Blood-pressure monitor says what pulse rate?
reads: 78 bpm
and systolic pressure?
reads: 149 mmHg
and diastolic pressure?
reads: 103 mmHg
